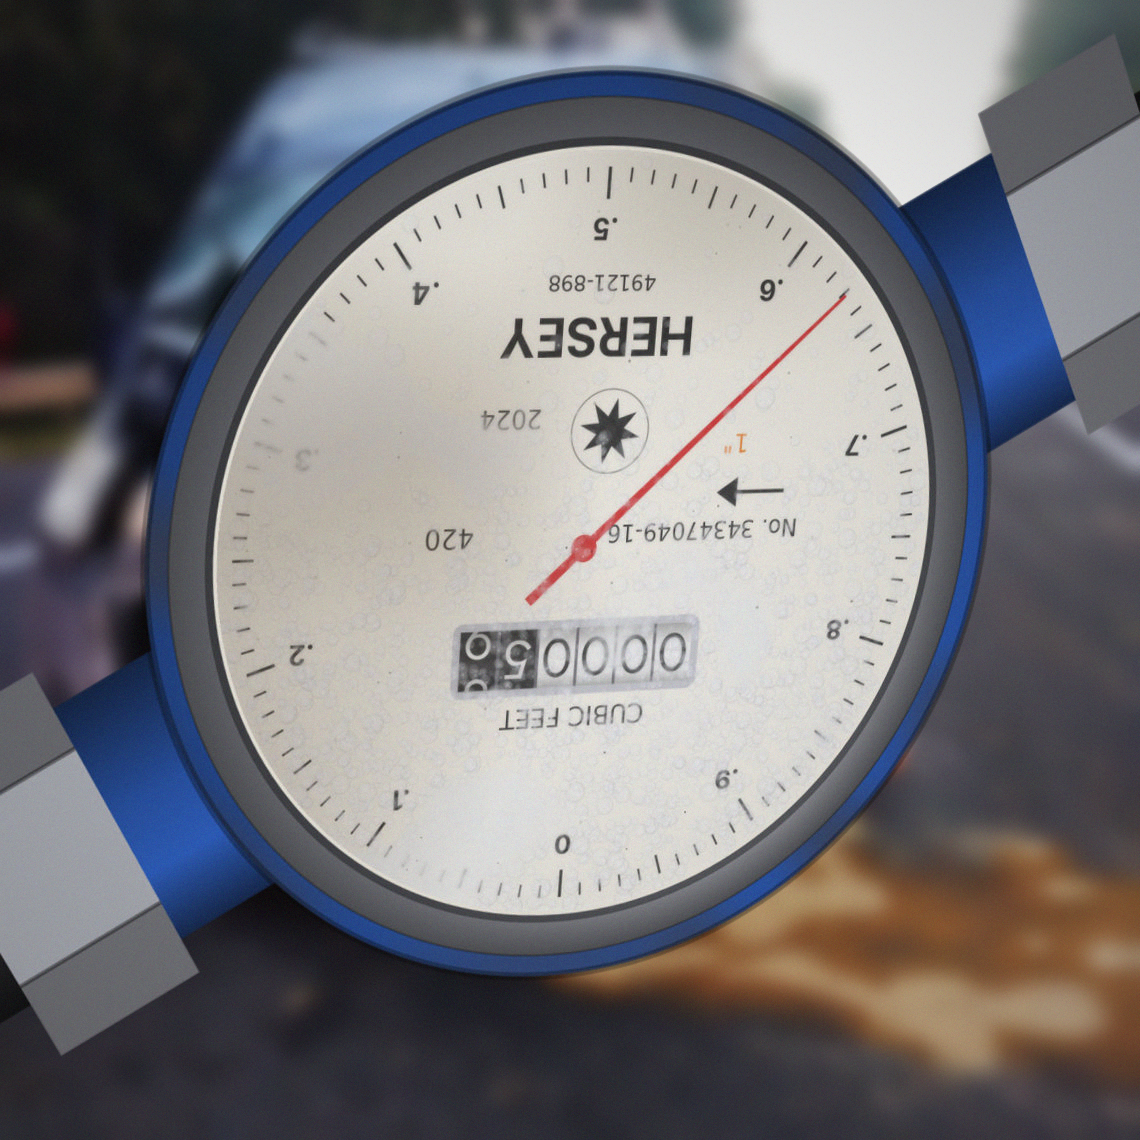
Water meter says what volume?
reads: 58.63 ft³
